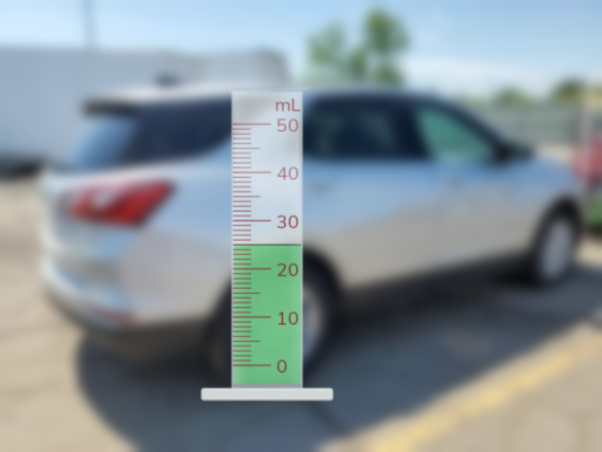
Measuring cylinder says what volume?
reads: 25 mL
